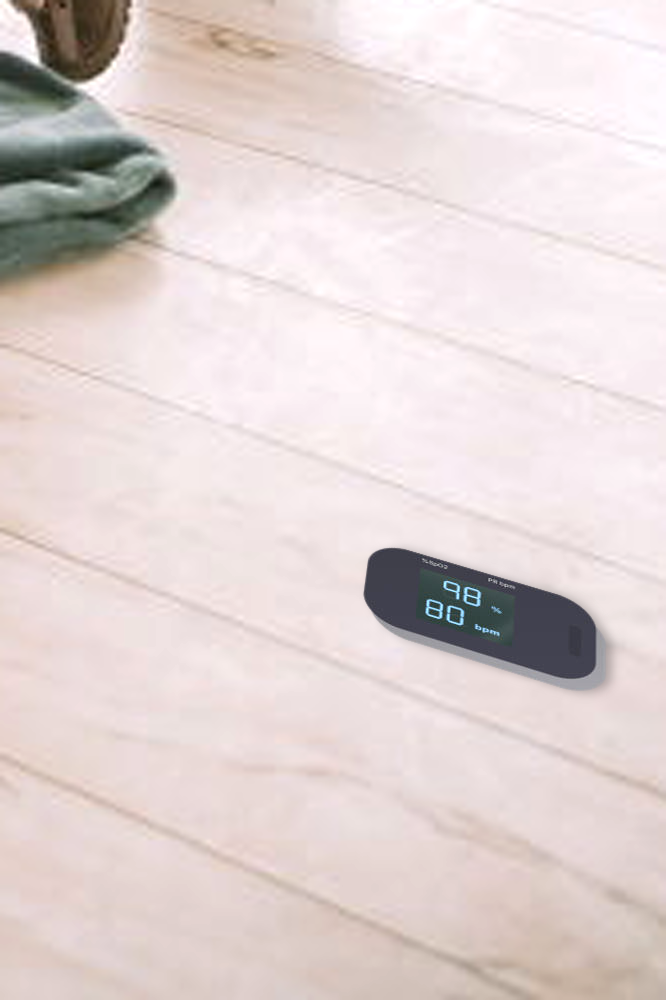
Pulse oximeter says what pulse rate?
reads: 80 bpm
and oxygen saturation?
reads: 98 %
